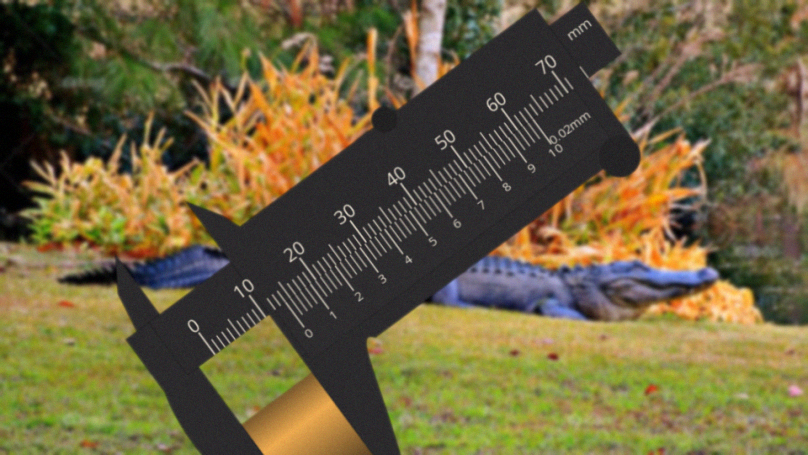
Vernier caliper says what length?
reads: 14.0 mm
